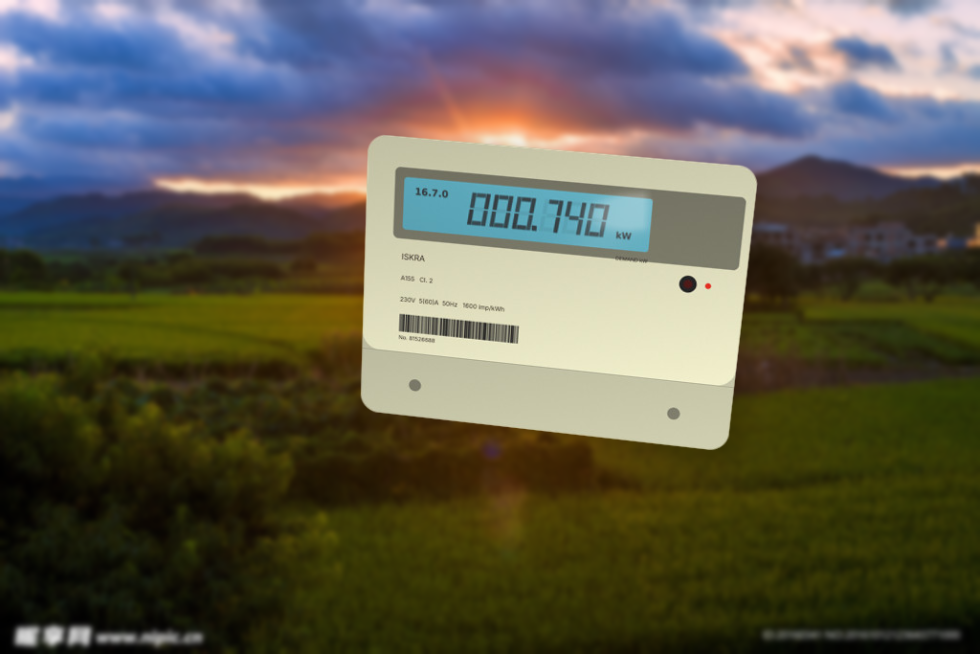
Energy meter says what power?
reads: 0.740 kW
